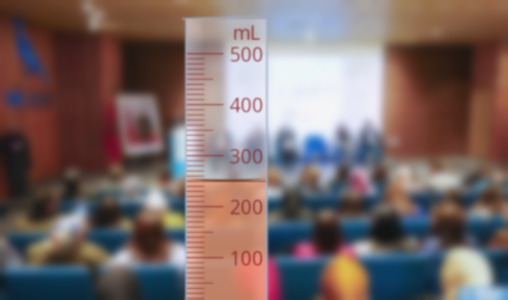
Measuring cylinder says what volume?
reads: 250 mL
